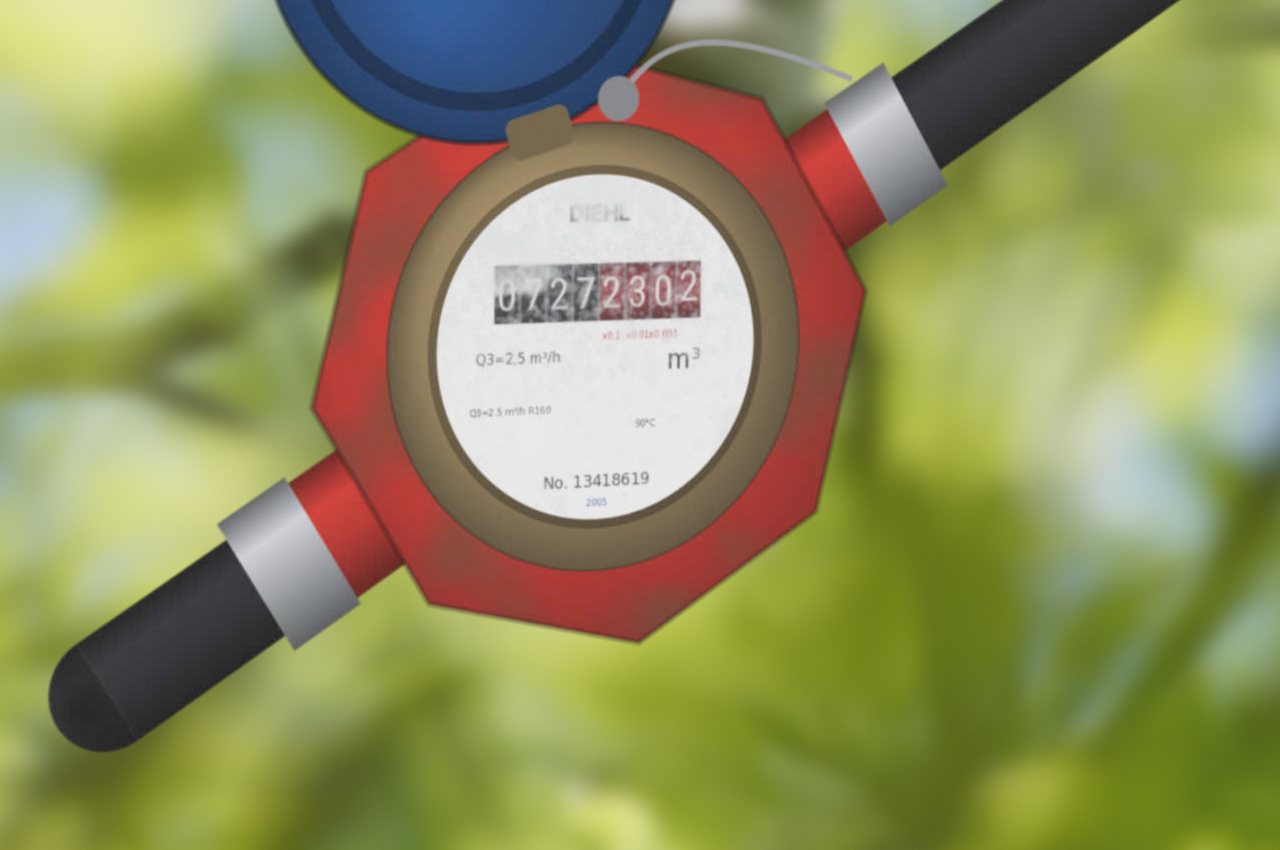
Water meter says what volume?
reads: 727.2302 m³
